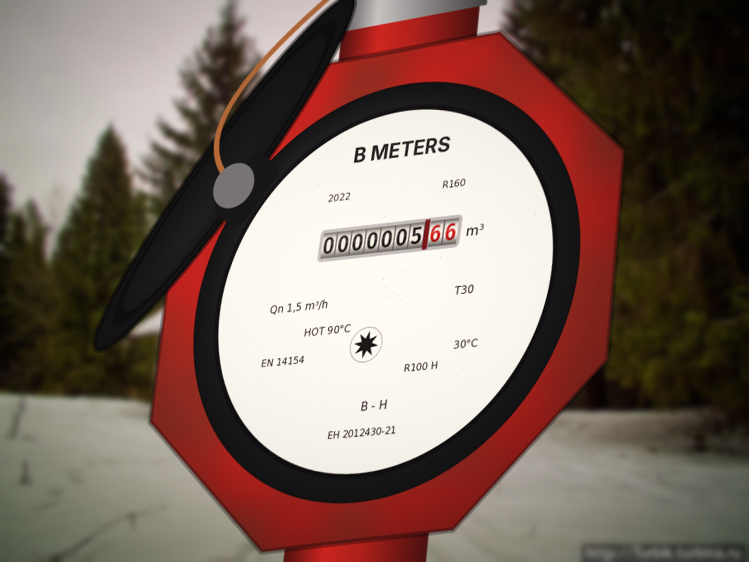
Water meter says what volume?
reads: 5.66 m³
